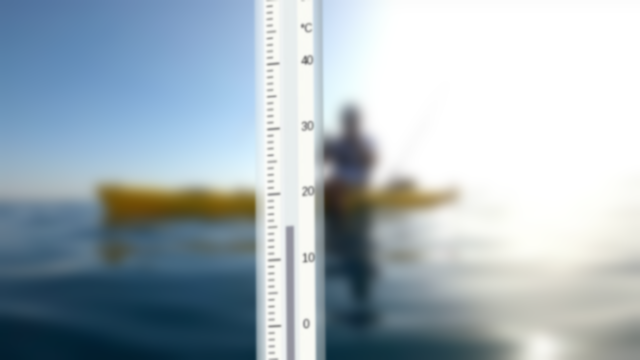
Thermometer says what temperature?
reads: 15 °C
